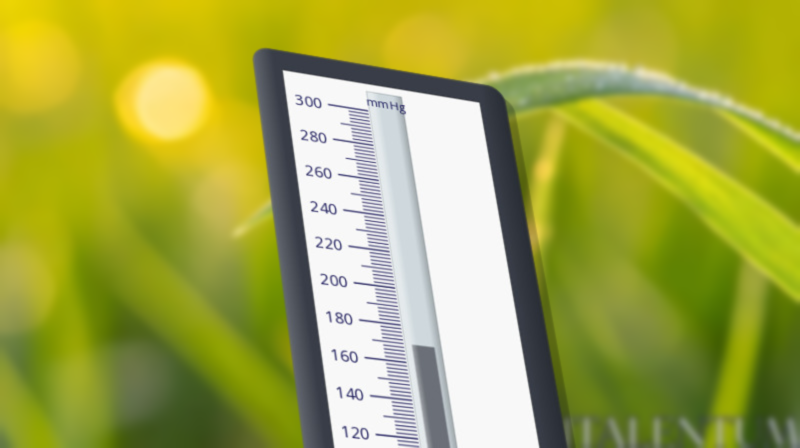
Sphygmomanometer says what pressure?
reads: 170 mmHg
